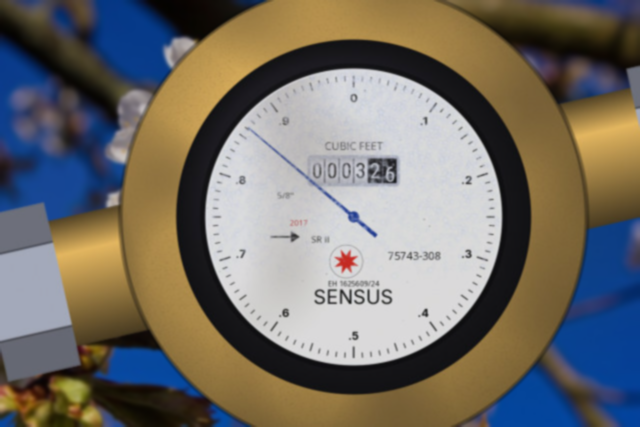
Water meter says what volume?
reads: 325.86 ft³
